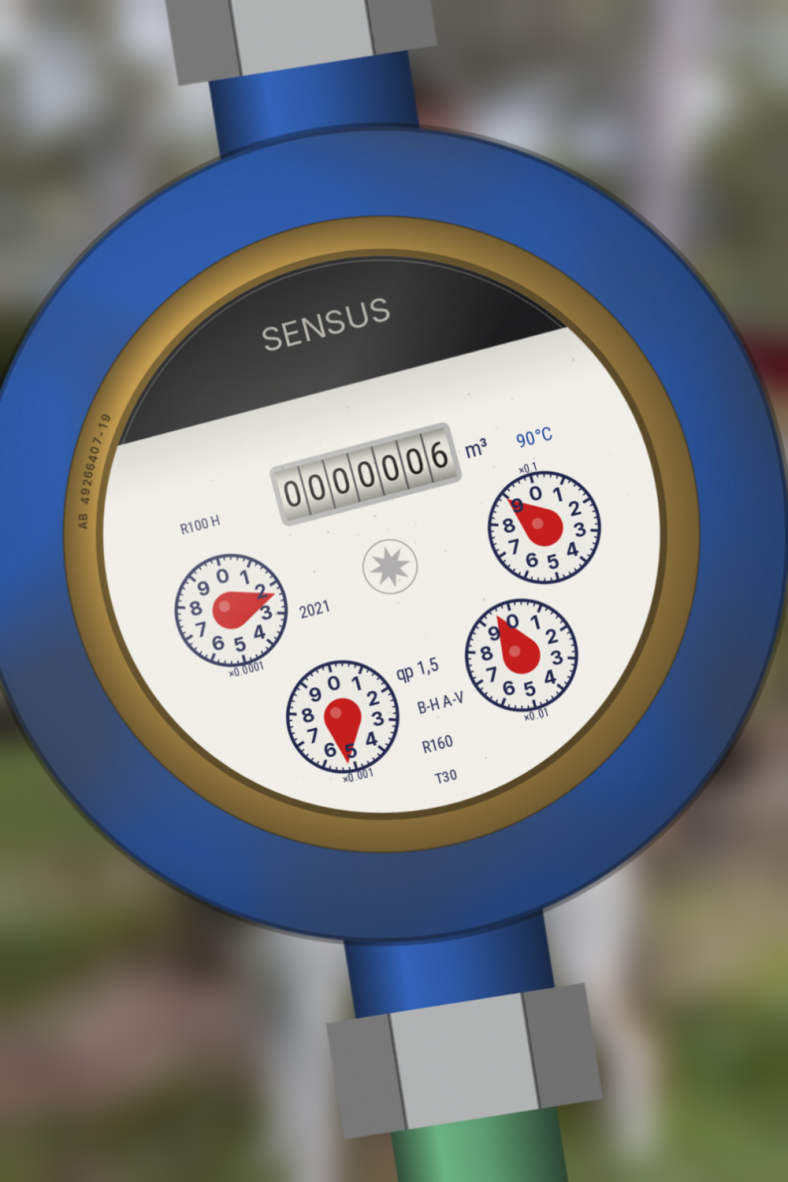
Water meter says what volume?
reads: 6.8952 m³
